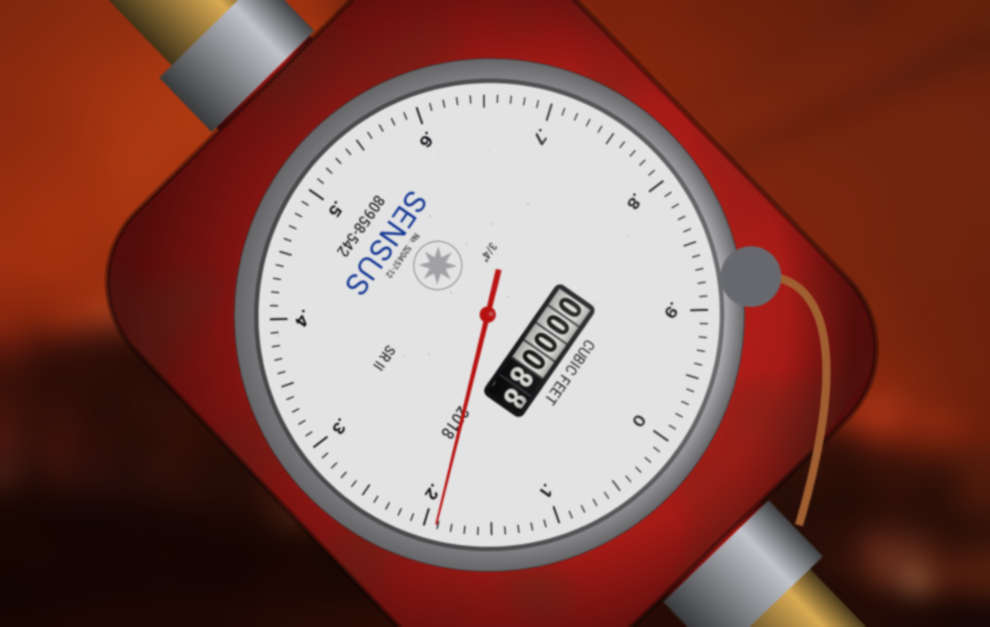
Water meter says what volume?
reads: 88.19 ft³
